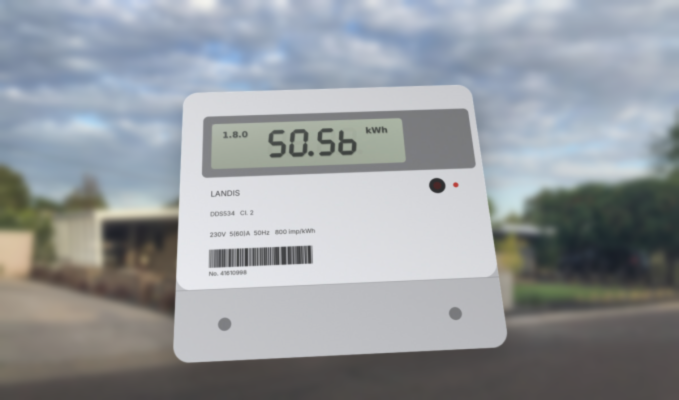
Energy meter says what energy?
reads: 50.56 kWh
